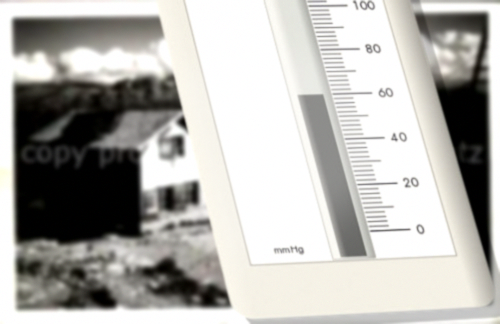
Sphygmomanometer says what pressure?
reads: 60 mmHg
